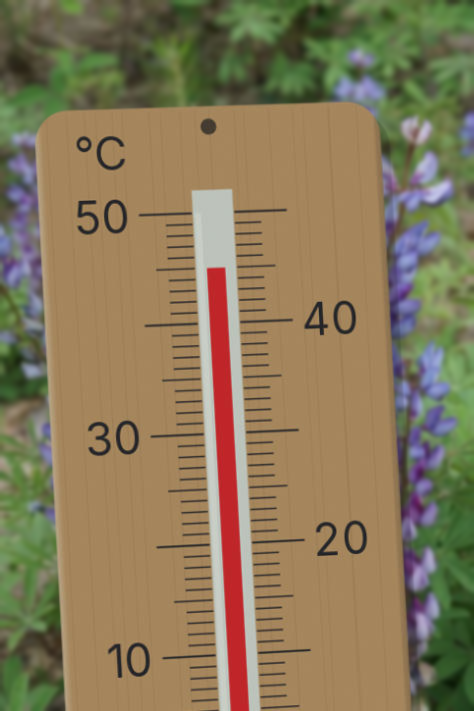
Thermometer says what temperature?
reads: 45 °C
